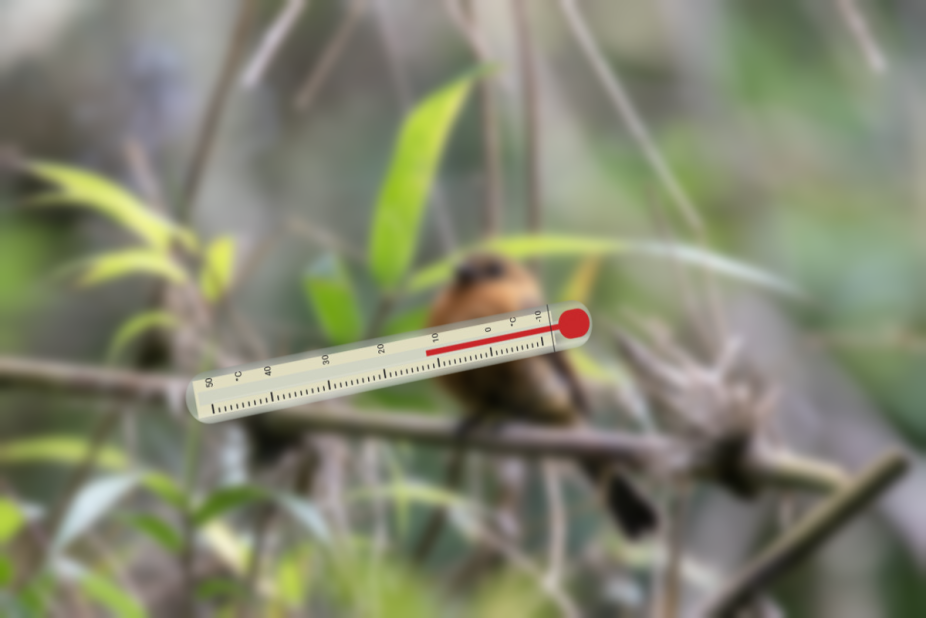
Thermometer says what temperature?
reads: 12 °C
